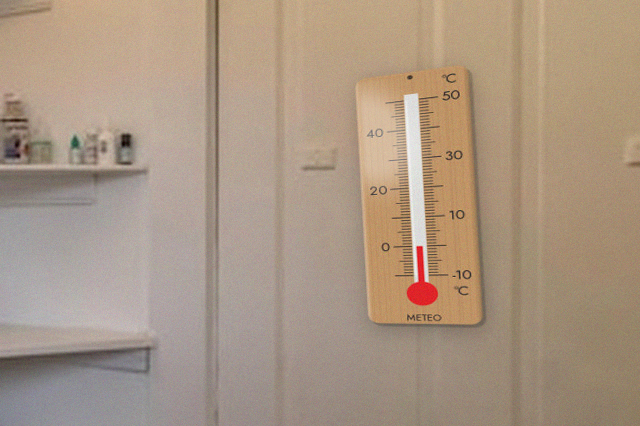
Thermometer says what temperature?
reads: 0 °C
